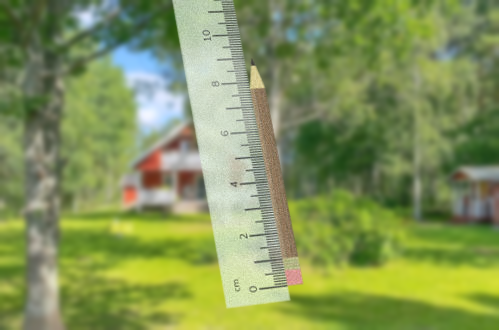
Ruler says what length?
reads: 9 cm
